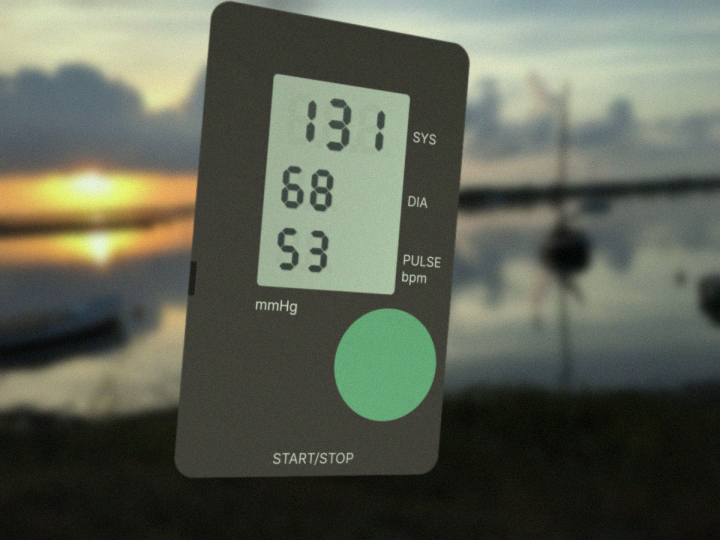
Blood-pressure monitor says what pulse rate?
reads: 53 bpm
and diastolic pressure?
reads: 68 mmHg
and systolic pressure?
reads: 131 mmHg
